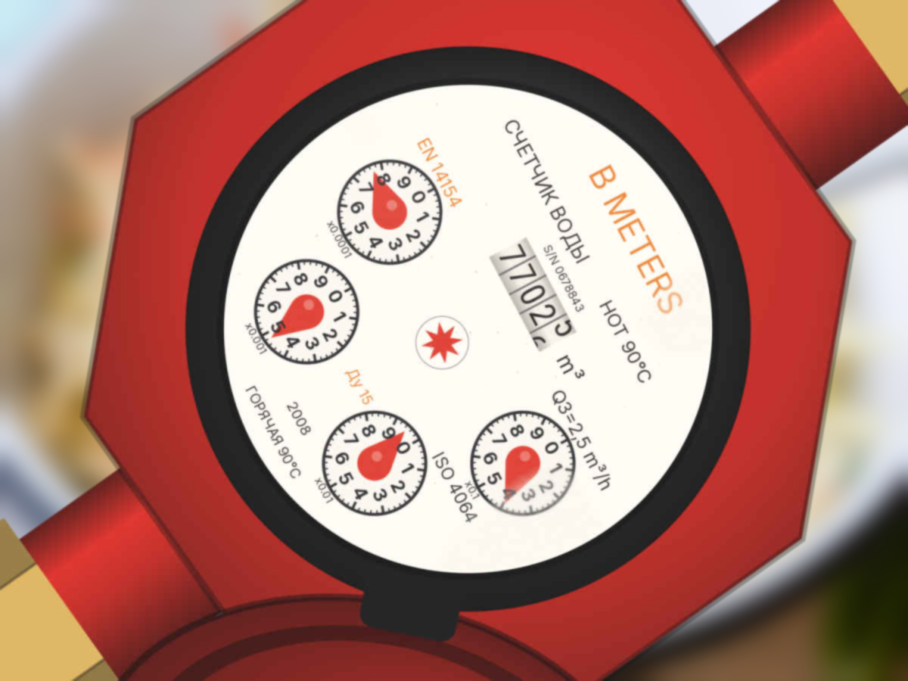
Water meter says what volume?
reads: 77025.3947 m³
